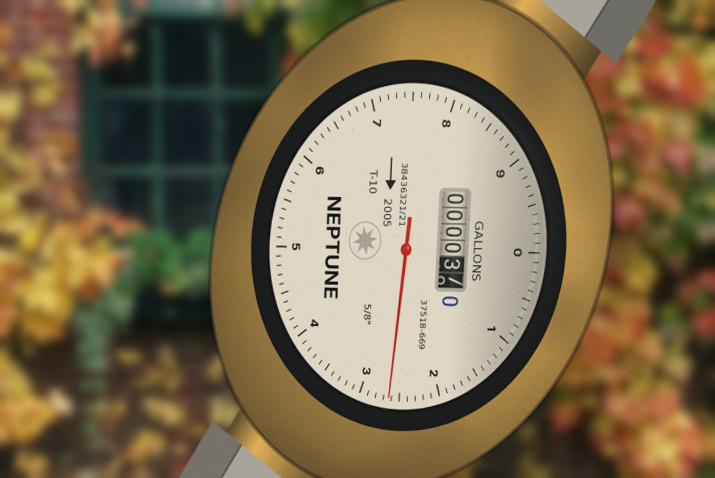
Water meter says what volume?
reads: 372.6 gal
